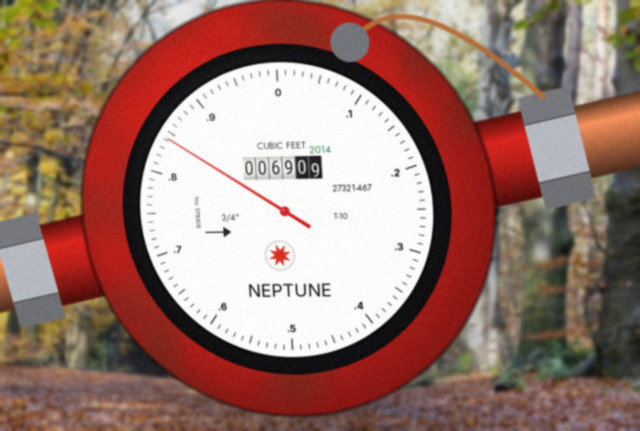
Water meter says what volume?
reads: 6908.84 ft³
